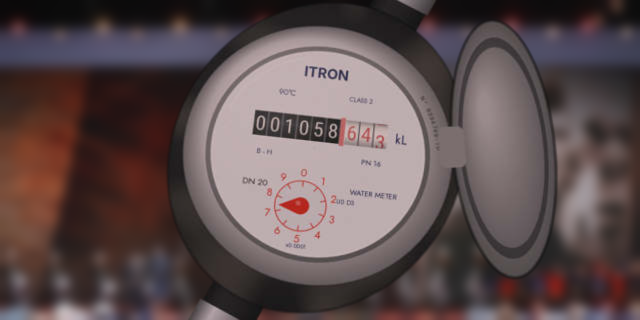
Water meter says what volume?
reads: 1058.6427 kL
